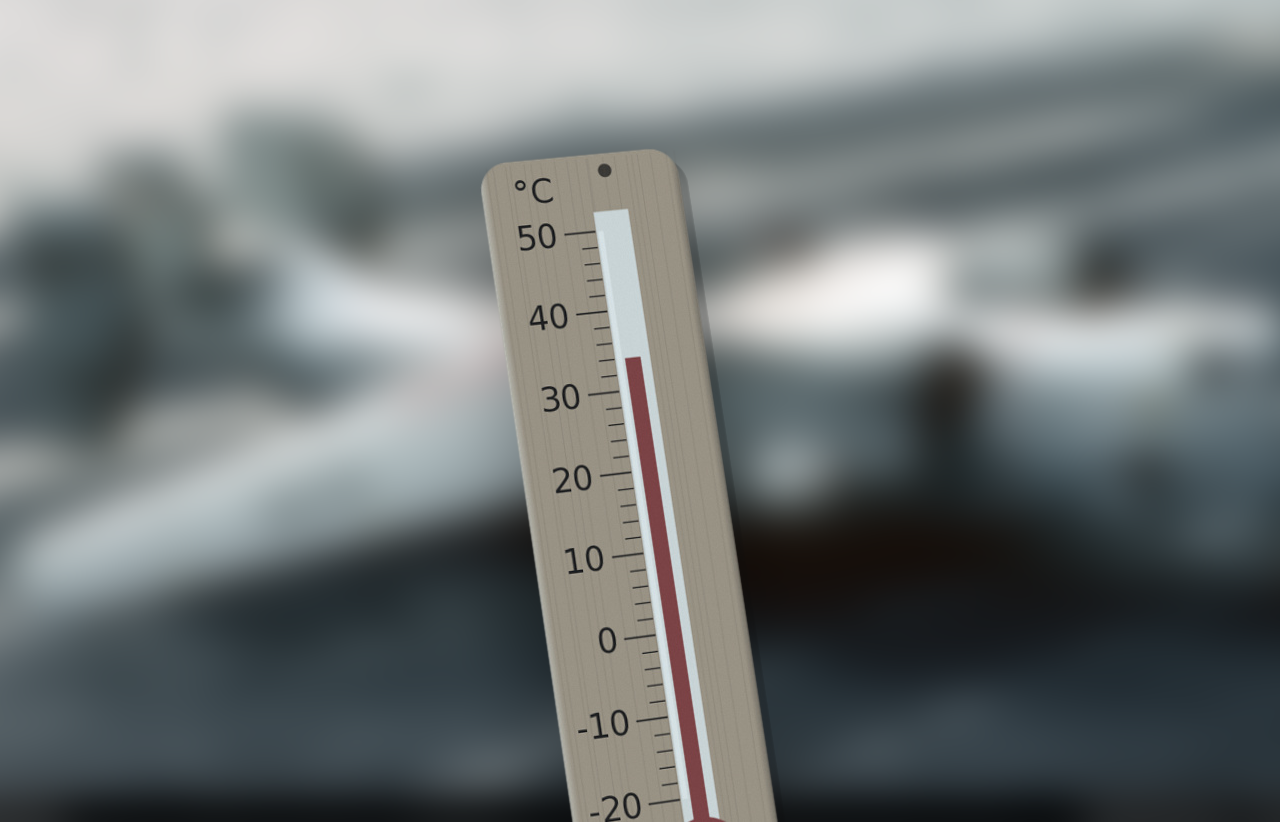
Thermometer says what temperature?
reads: 34 °C
